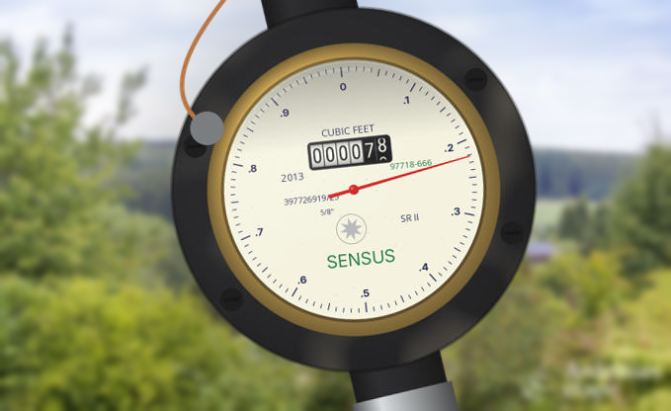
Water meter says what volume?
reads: 78.22 ft³
